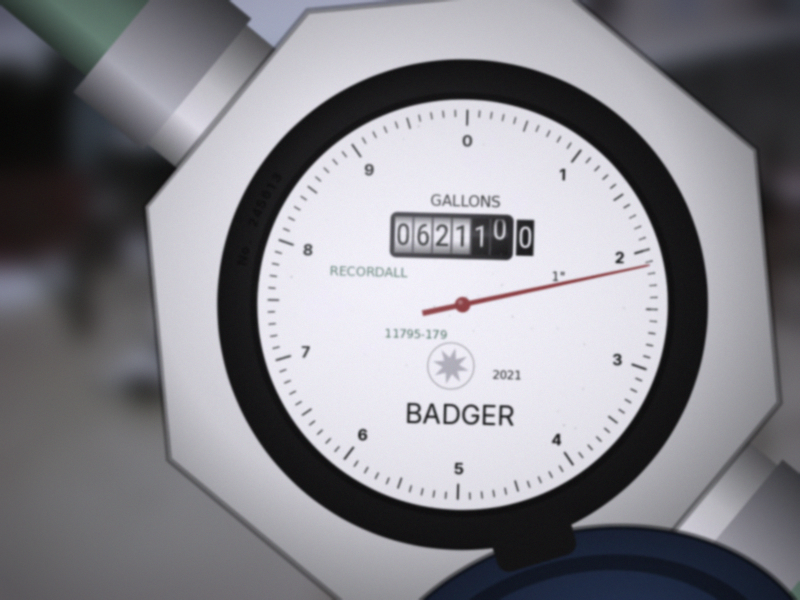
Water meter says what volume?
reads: 621102.1 gal
